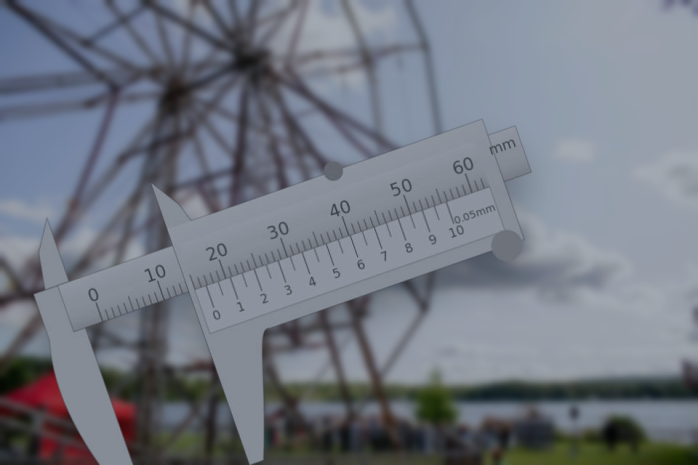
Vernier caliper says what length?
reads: 16.8 mm
